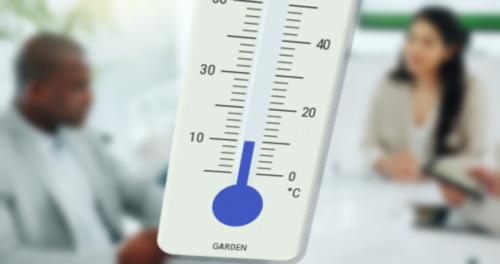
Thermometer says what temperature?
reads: 10 °C
